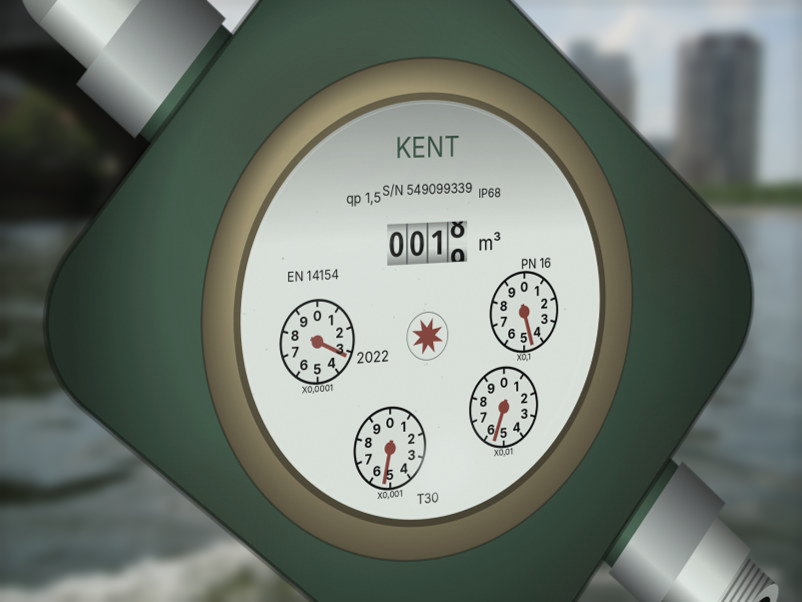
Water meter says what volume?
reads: 18.4553 m³
